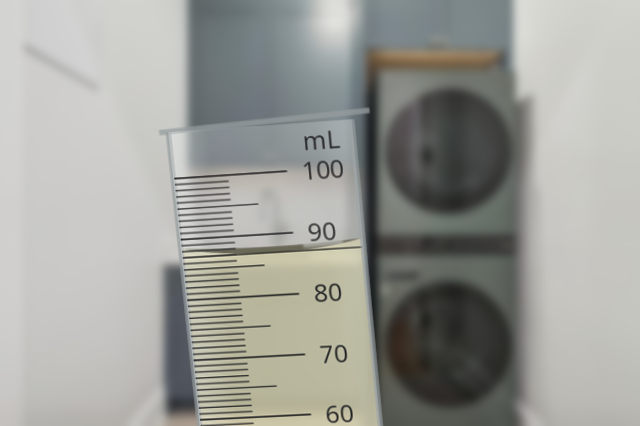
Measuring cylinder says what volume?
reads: 87 mL
